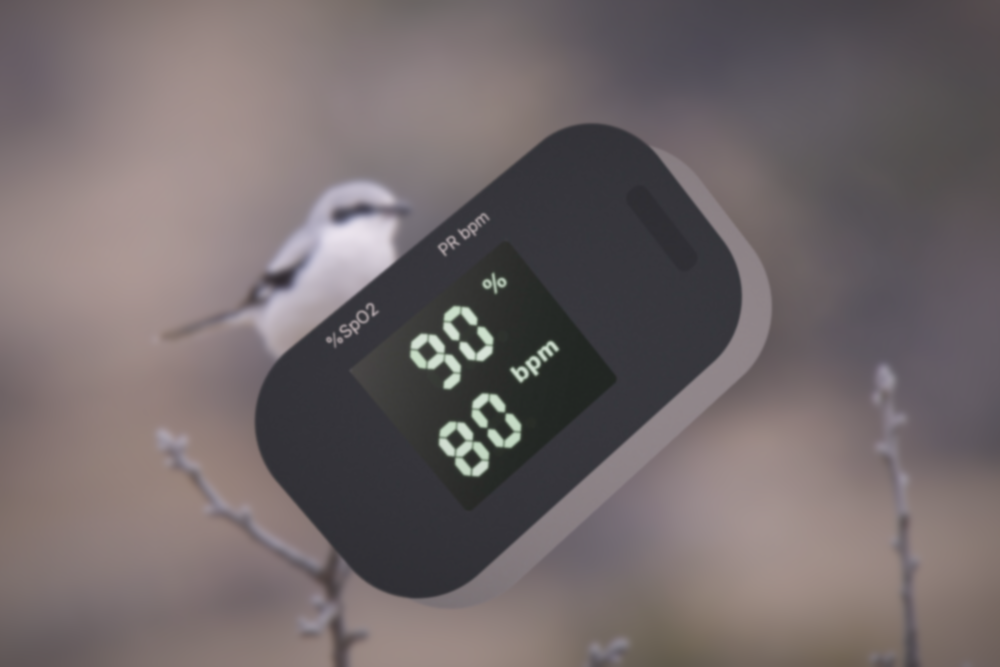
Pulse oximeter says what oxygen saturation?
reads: 90 %
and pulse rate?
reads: 80 bpm
